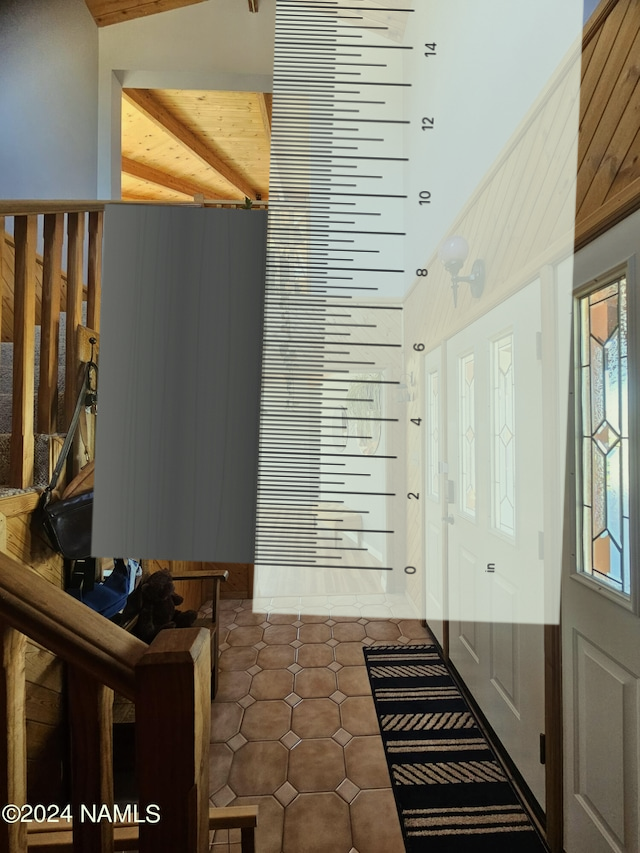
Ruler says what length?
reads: 9.5 in
